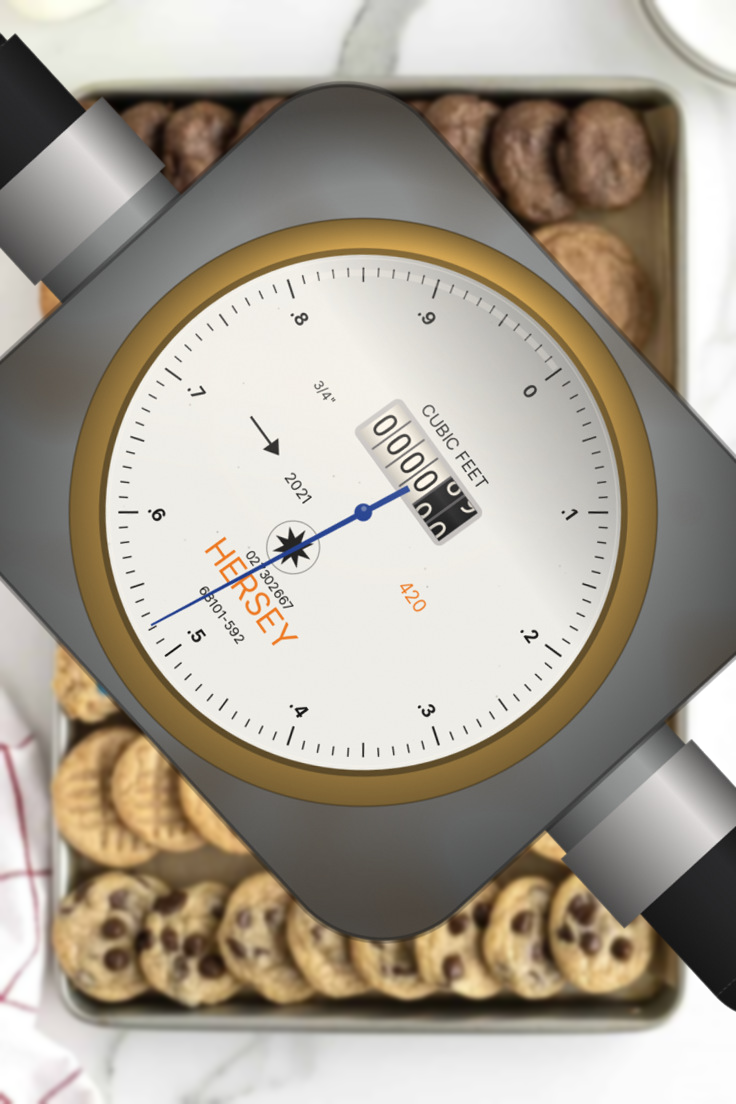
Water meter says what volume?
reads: 89.52 ft³
